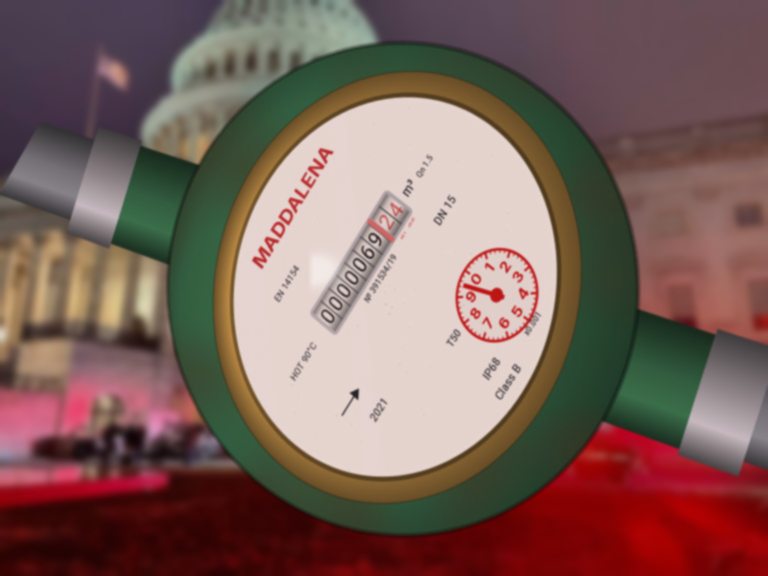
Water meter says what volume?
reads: 69.239 m³
